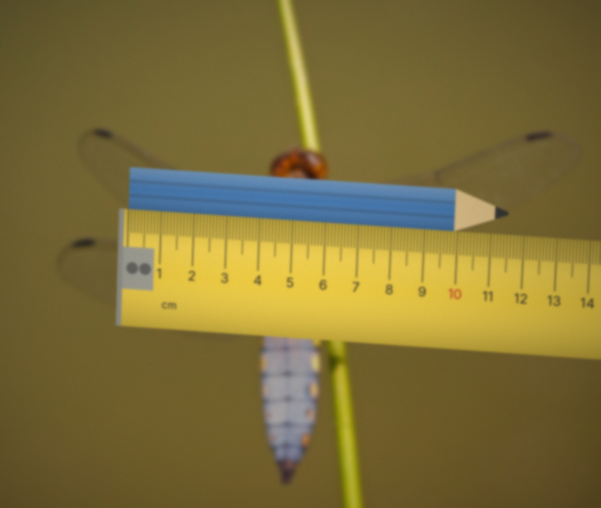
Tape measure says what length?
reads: 11.5 cm
